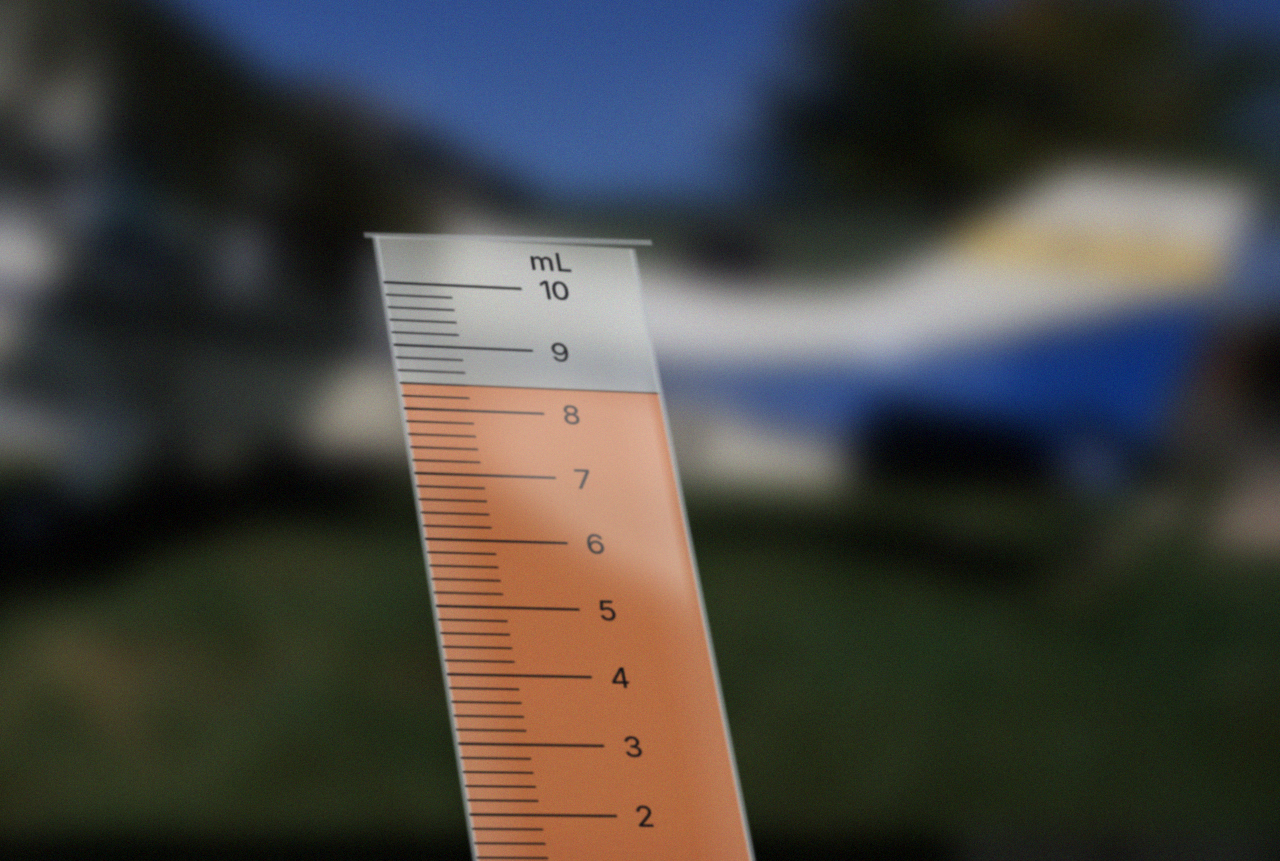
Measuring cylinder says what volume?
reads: 8.4 mL
